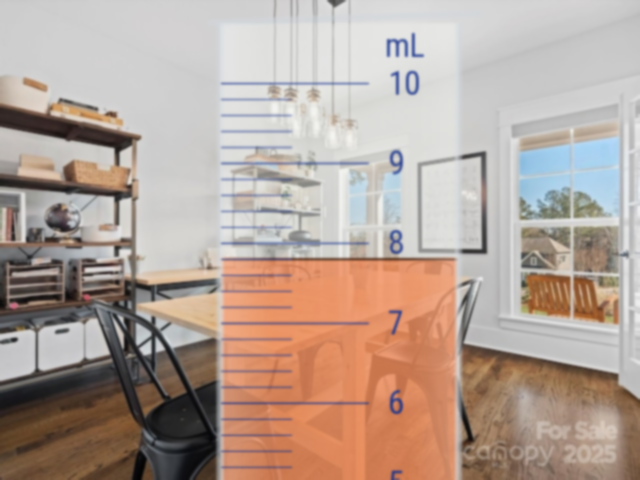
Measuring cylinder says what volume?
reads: 7.8 mL
